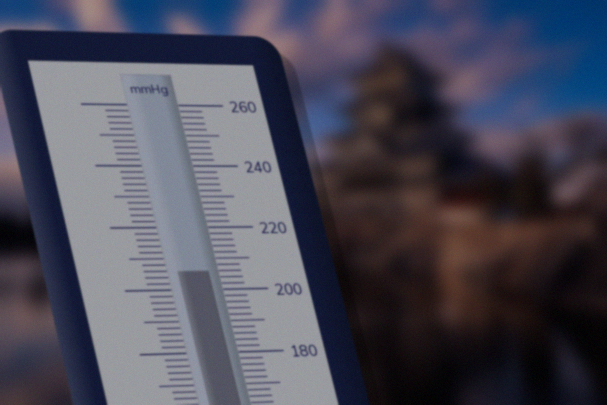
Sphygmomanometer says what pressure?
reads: 206 mmHg
